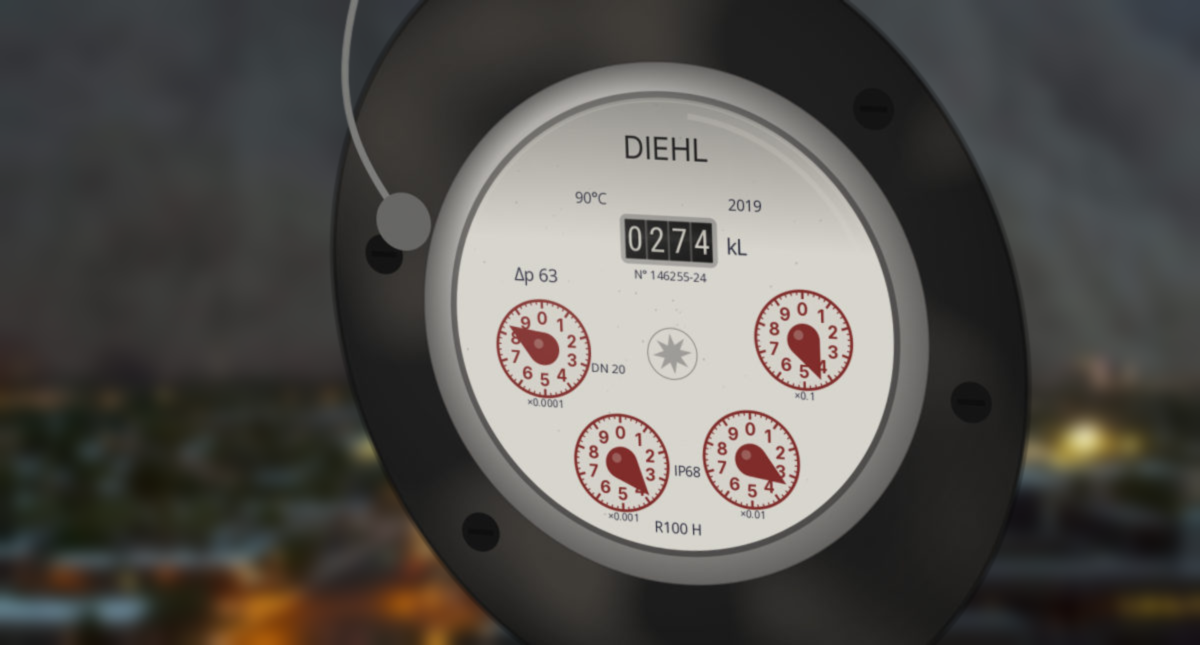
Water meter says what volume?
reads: 274.4338 kL
